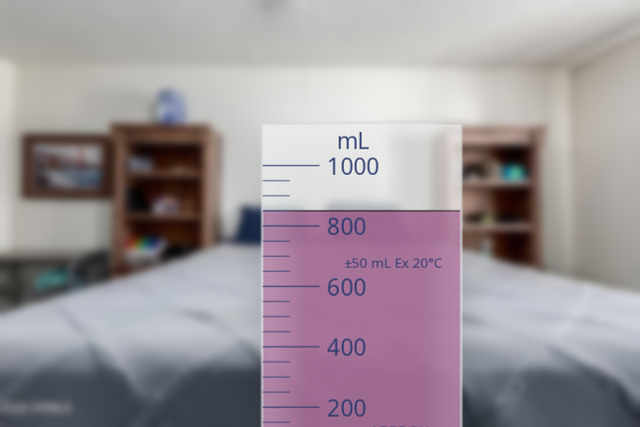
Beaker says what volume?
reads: 850 mL
